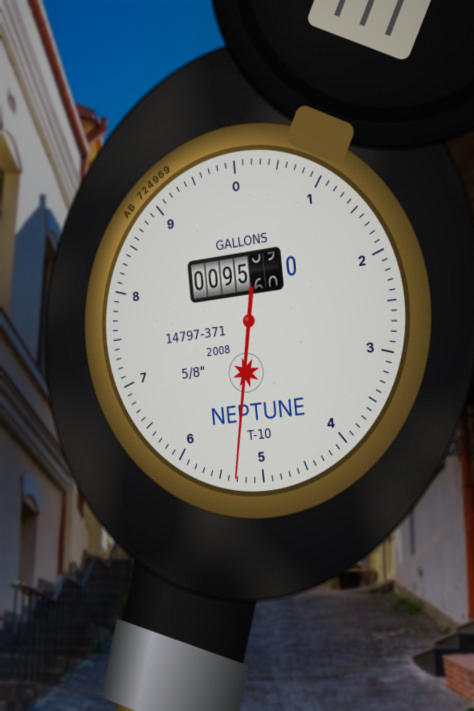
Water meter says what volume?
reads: 95595.3 gal
